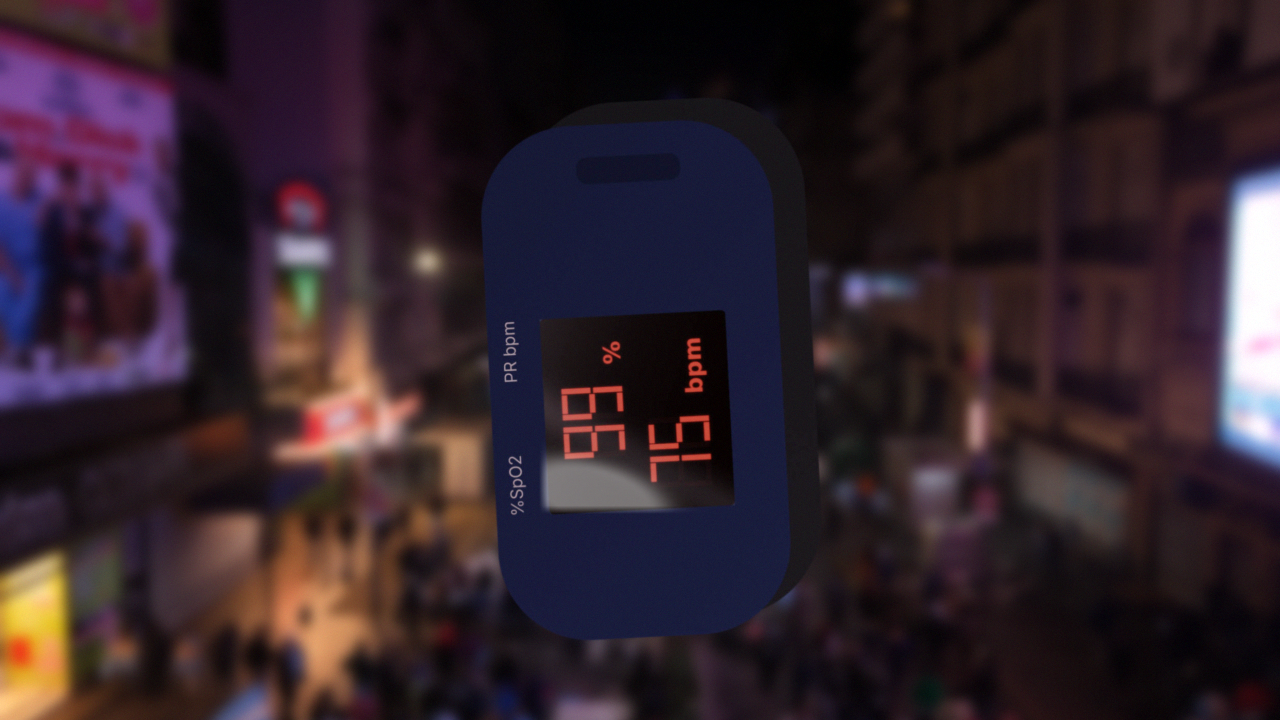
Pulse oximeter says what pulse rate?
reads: 75 bpm
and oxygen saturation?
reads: 99 %
